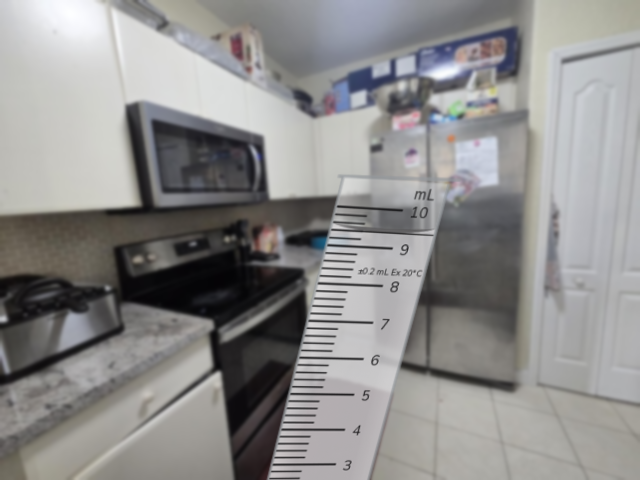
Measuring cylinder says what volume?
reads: 9.4 mL
